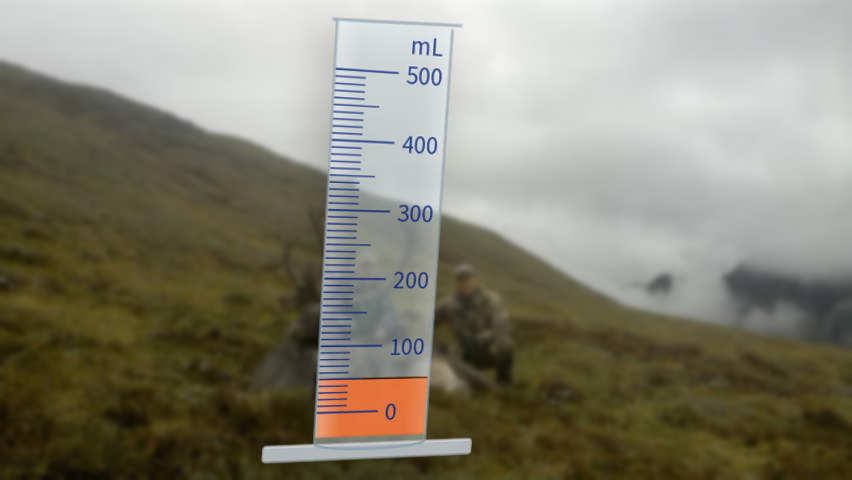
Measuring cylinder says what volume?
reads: 50 mL
